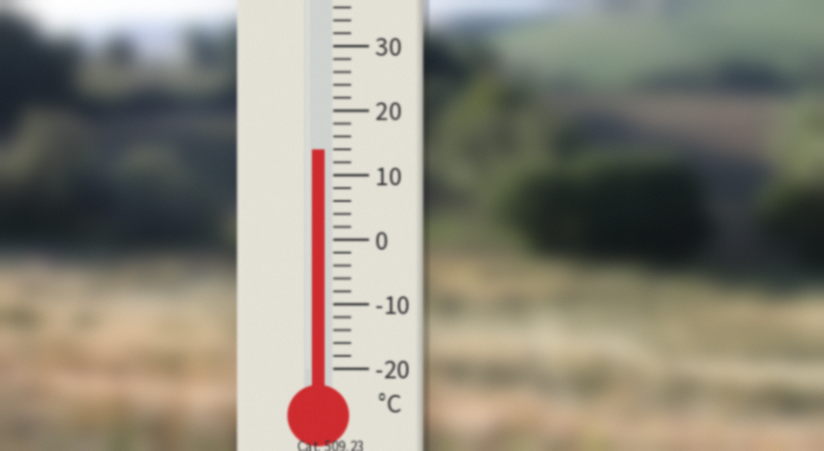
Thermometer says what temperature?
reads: 14 °C
